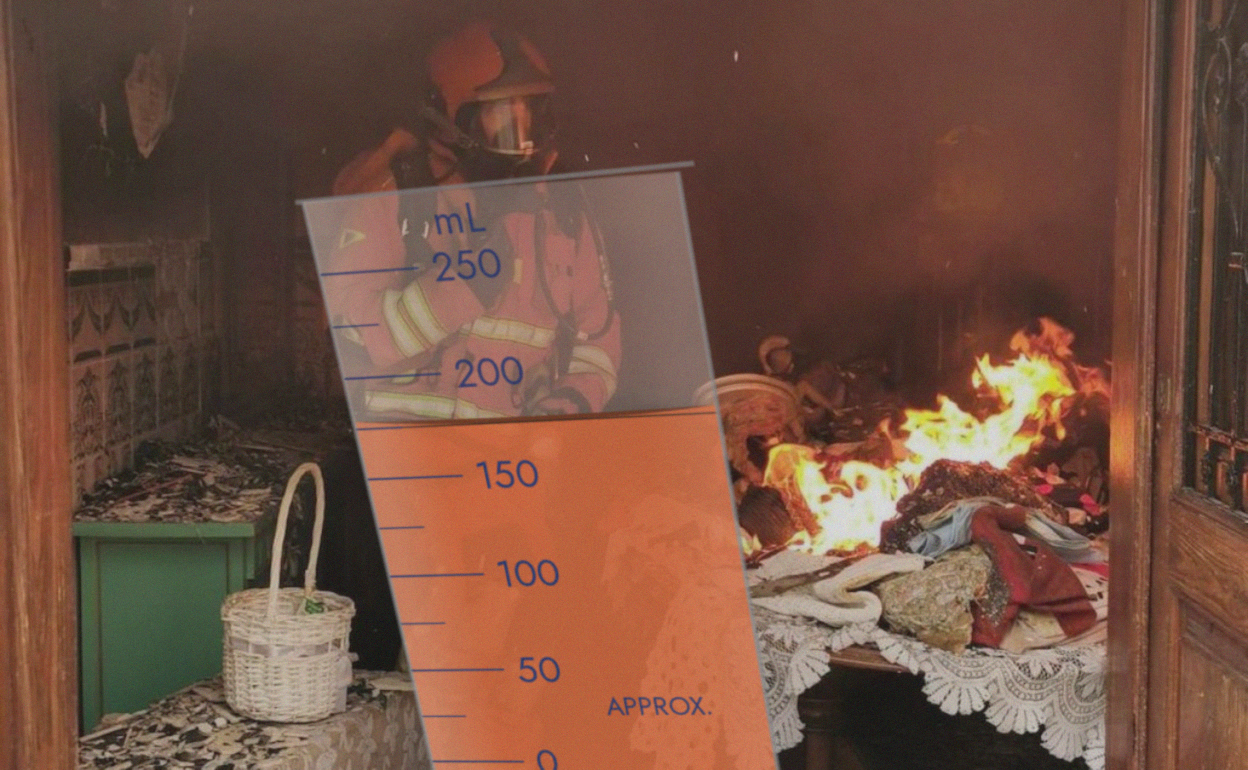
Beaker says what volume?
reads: 175 mL
